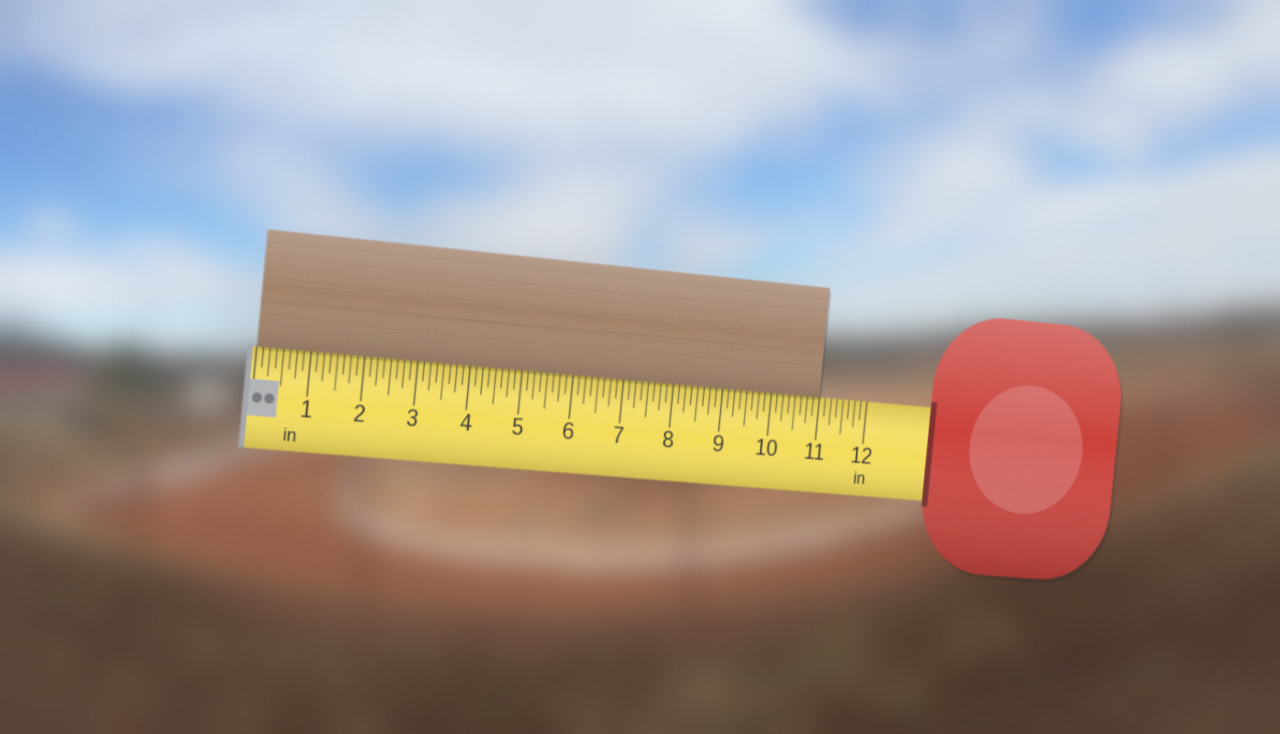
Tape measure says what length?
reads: 11 in
